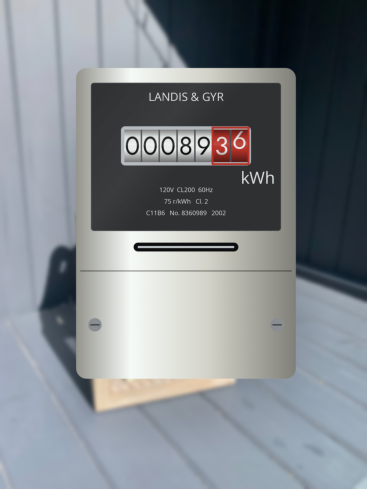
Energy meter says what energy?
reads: 89.36 kWh
